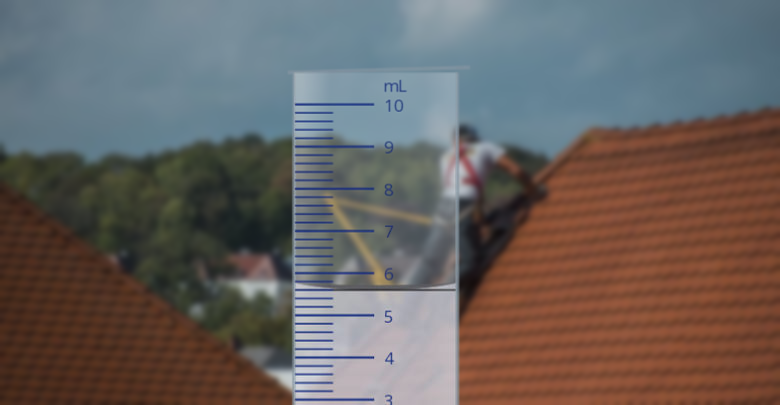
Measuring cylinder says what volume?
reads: 5.6 mL
